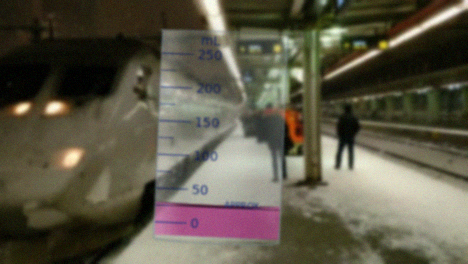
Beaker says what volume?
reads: 25 mL
